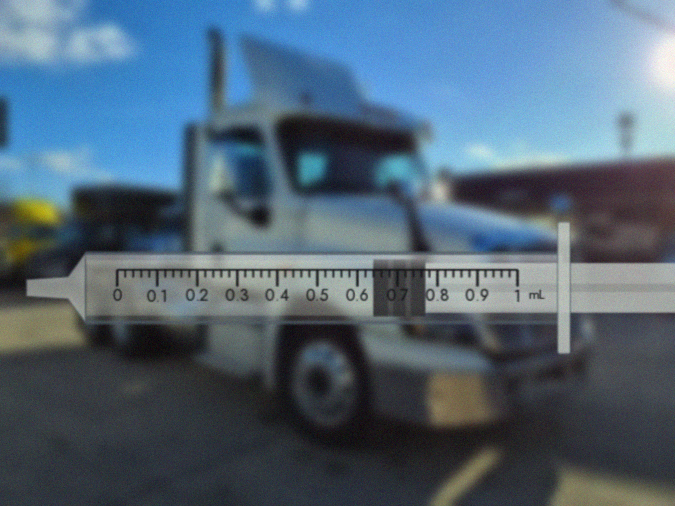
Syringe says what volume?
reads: 0.64 mL
